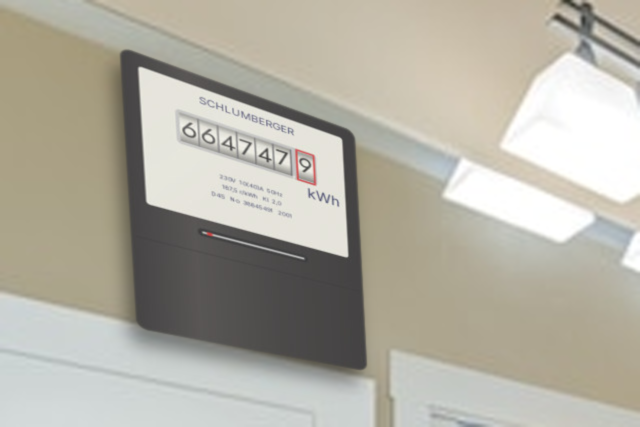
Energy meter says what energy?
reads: 664747.9 kWh
